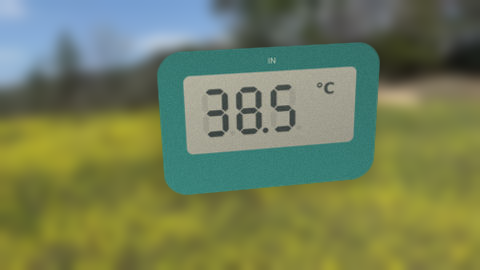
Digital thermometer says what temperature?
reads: 38.5 °C
